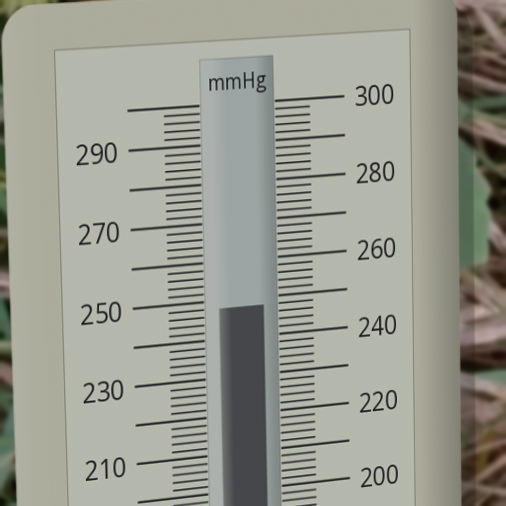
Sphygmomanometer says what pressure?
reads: 248 mmHg
